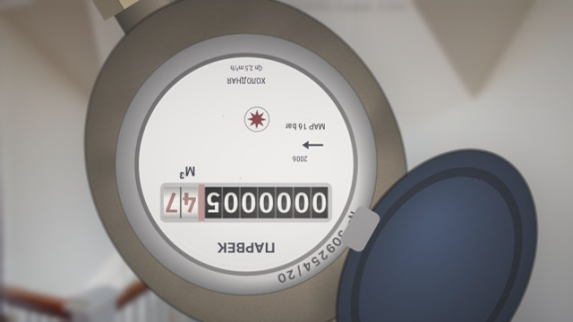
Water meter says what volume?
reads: 5.47 m³
